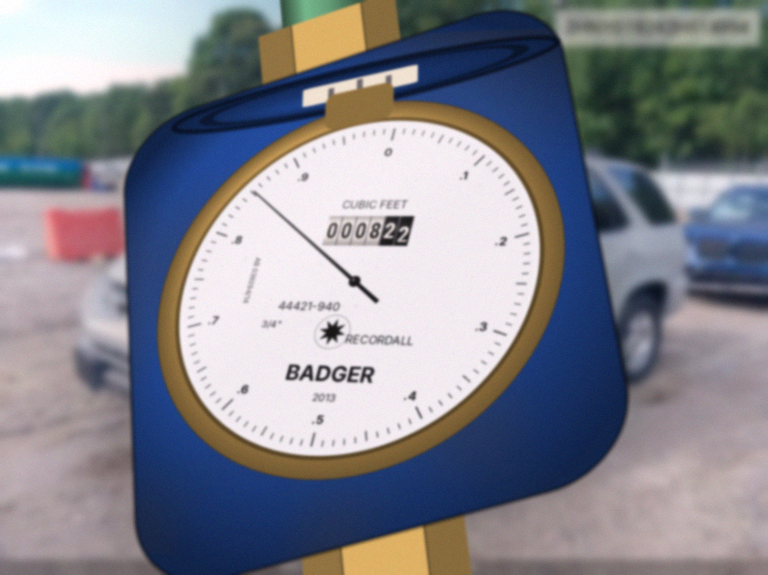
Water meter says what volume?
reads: 821.85 ft³
